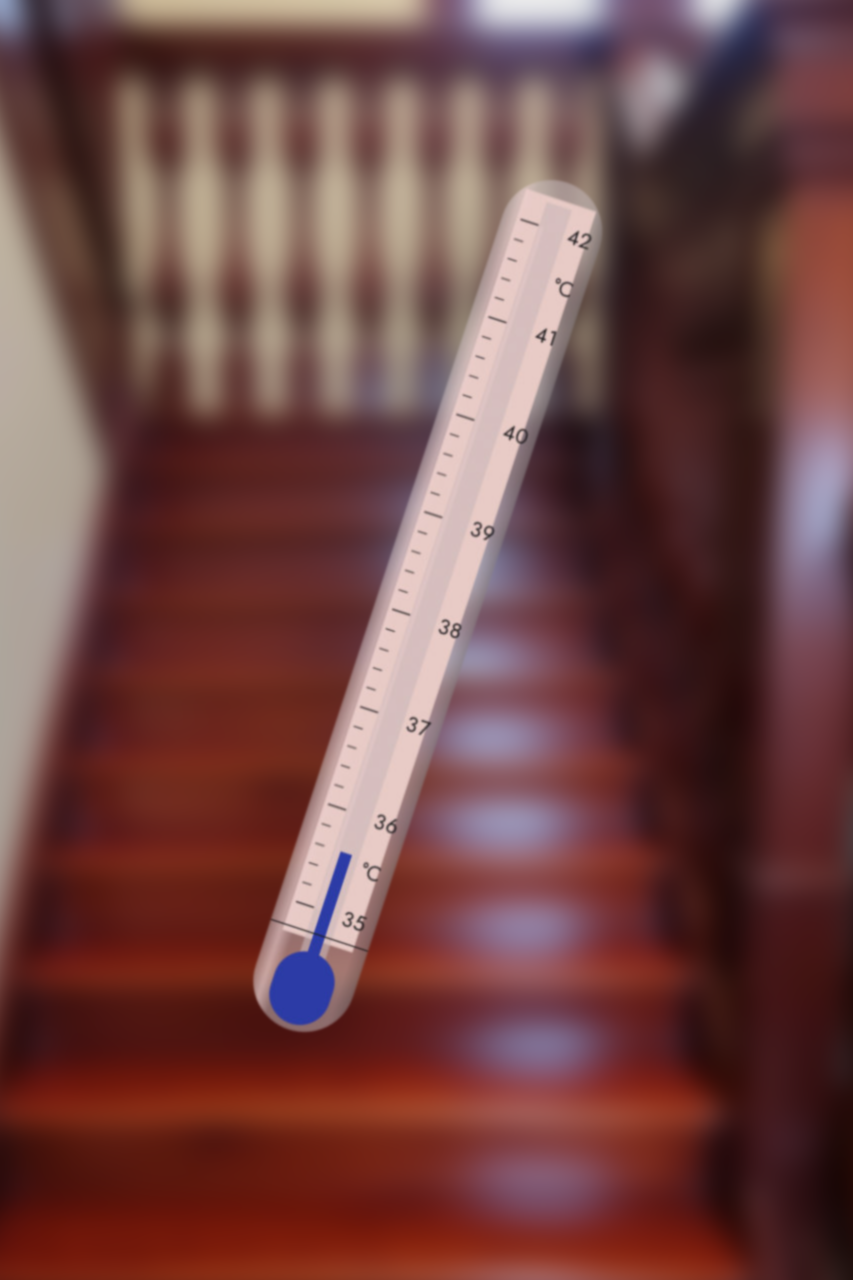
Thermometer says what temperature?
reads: 35.6 °C
